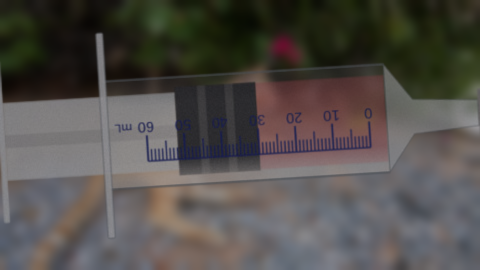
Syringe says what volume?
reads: 30 mL
